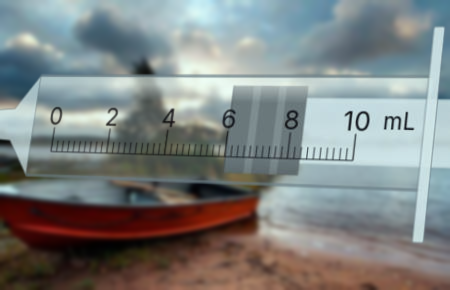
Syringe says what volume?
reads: 6 mL
